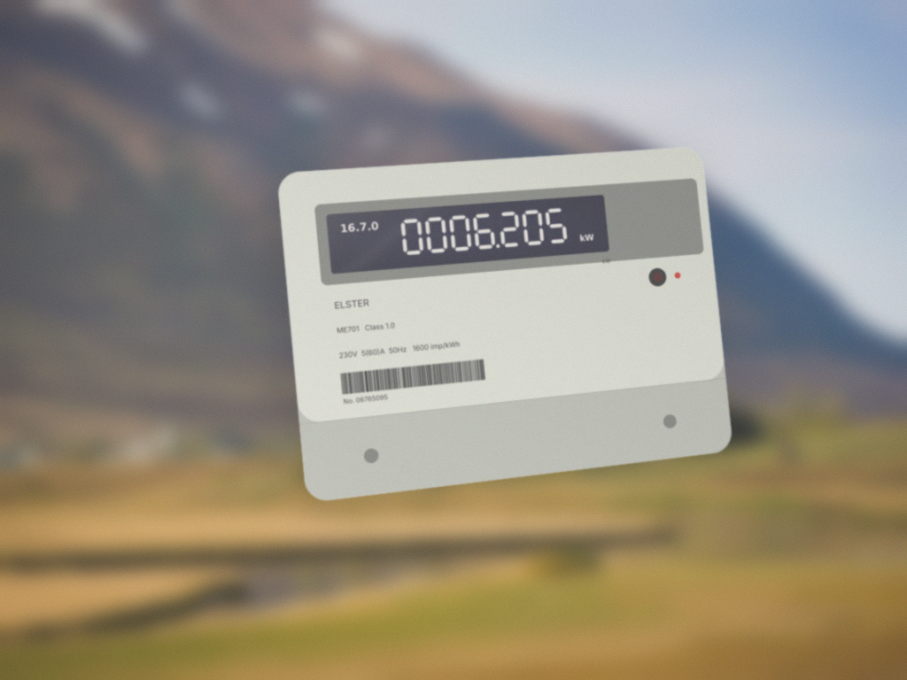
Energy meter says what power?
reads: 6.205 kW
